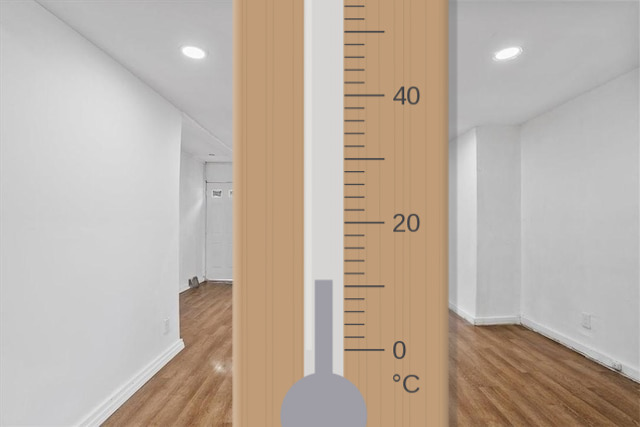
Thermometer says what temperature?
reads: 11 °C
